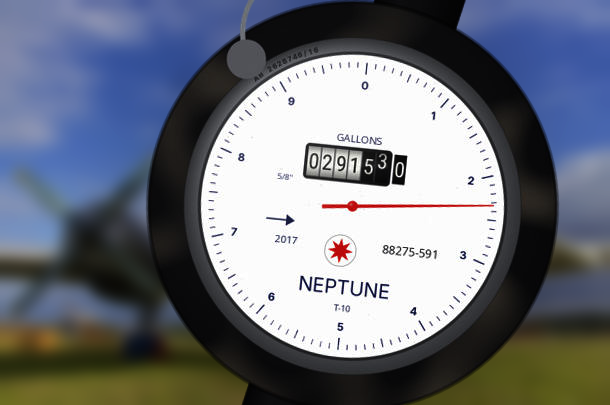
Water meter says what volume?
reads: 291532.3 gal
